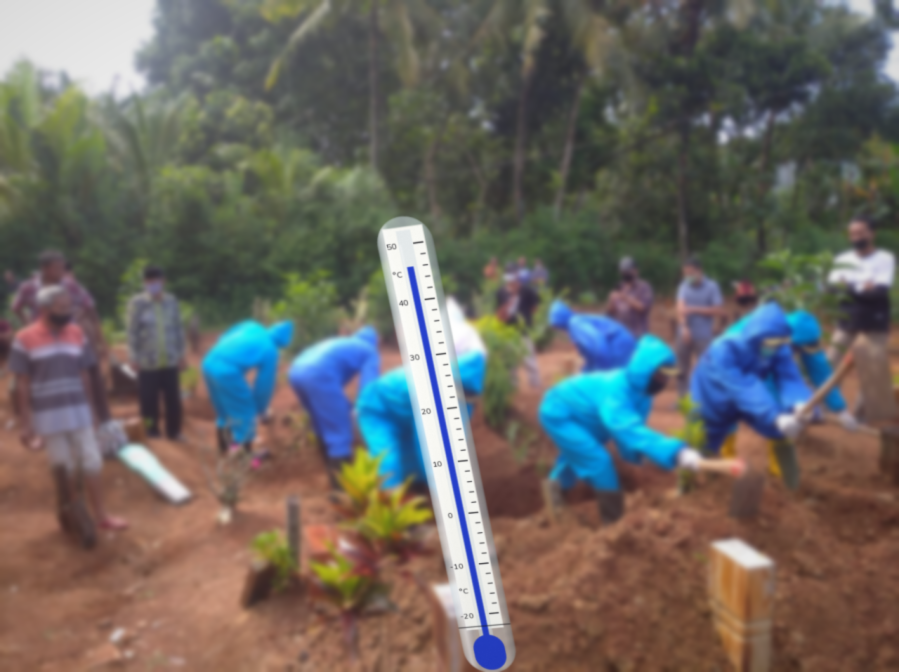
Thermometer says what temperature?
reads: 46 °C
